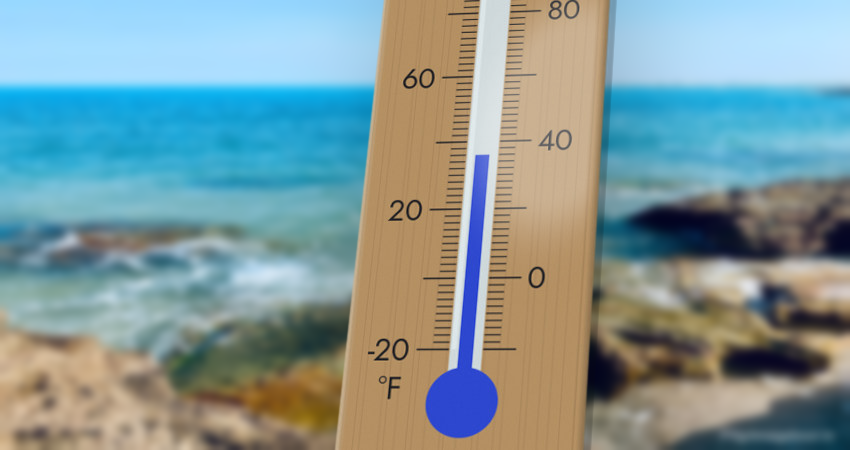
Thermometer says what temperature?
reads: 36 °F
